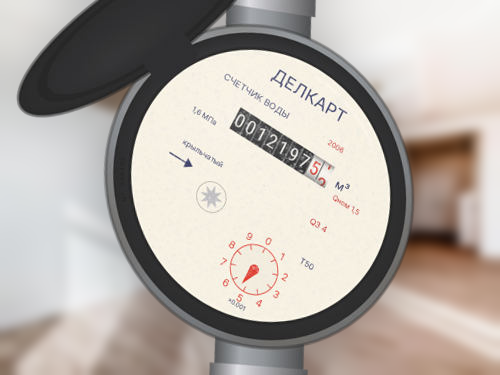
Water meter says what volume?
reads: 12197.515 m³
